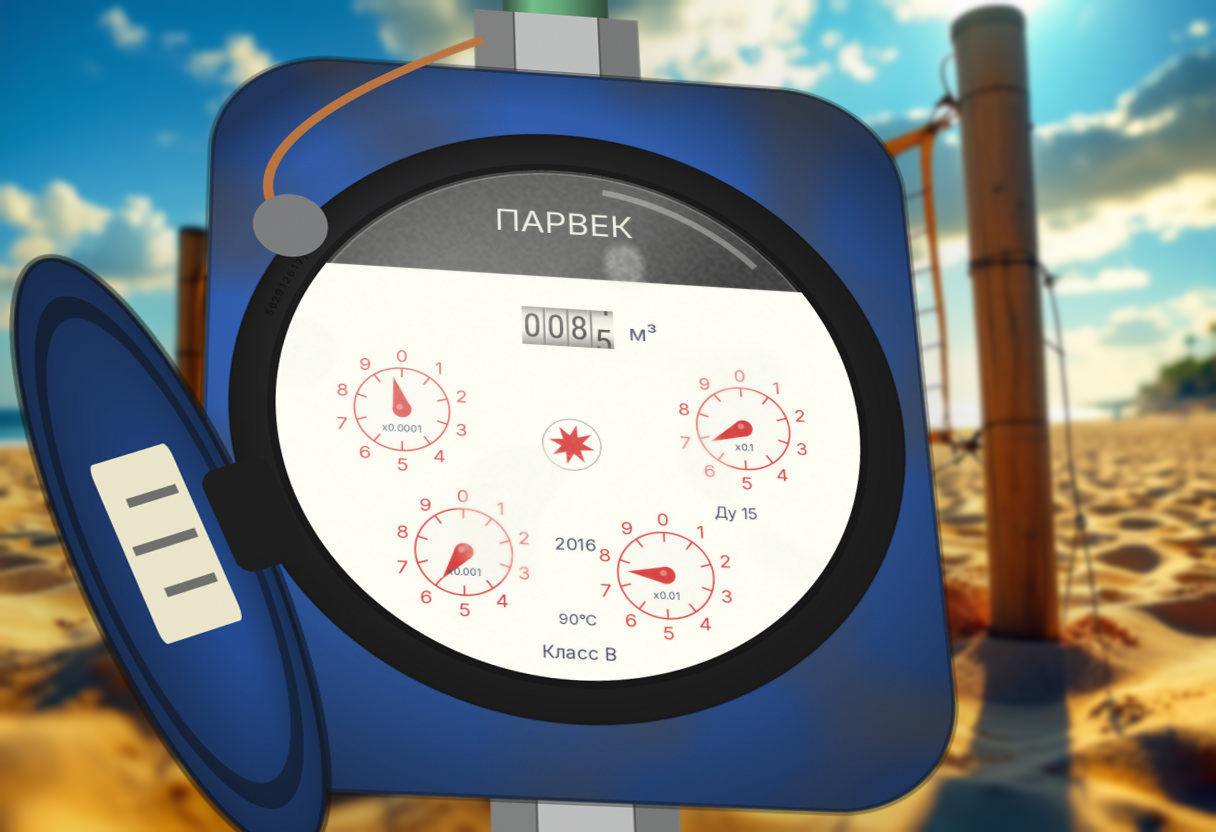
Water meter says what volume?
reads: 84.6759 m³
